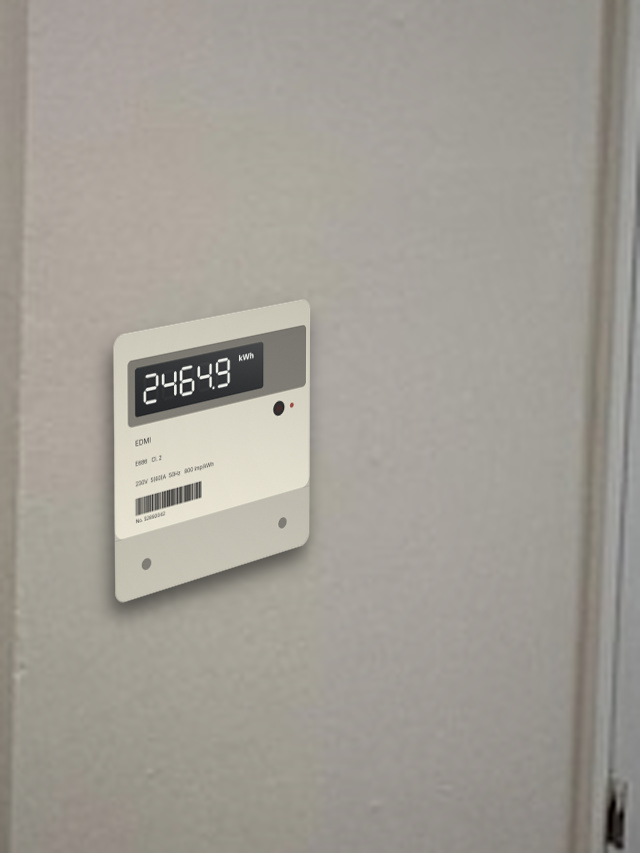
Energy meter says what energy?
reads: 2464.9 kWh
